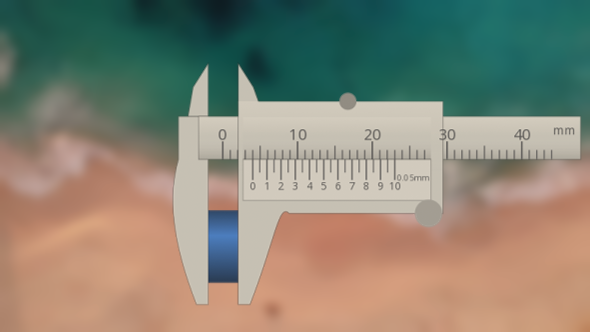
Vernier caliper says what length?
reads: 4.0 mm
